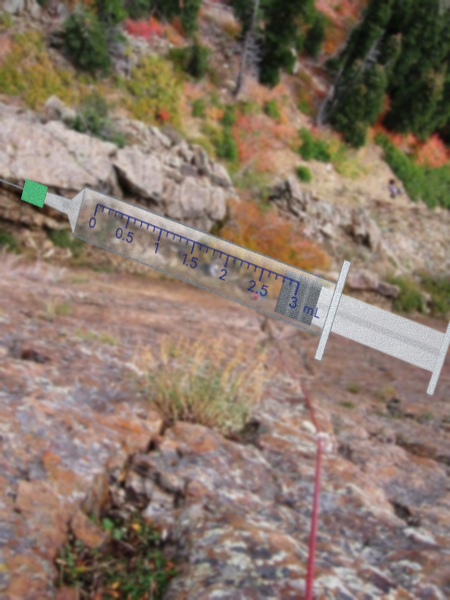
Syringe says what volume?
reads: 2.8 mL
